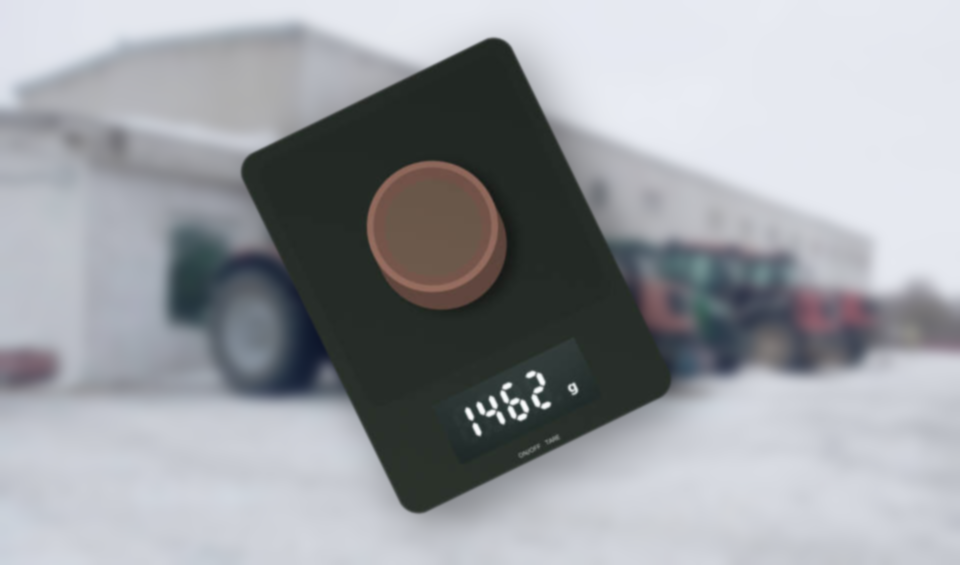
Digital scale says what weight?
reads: 1462 g
